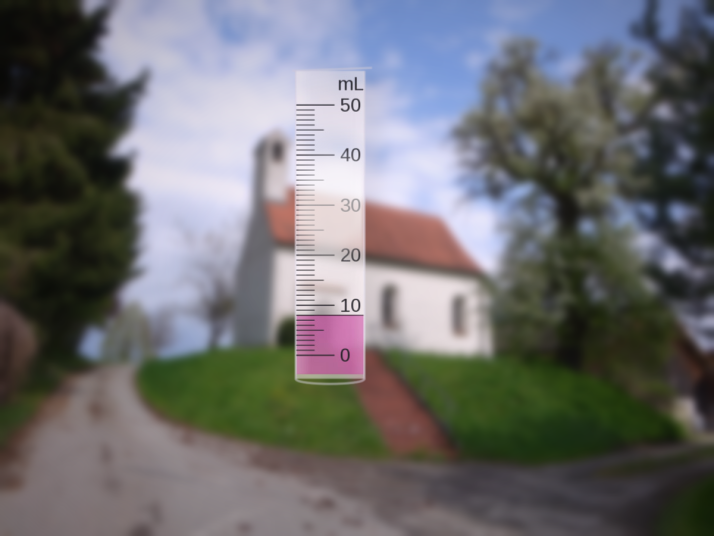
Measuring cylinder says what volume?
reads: 8 mL
